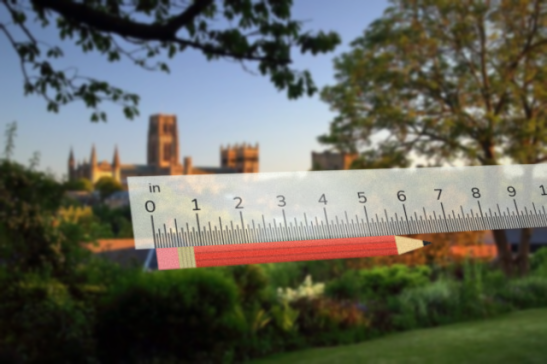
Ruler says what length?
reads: 6.5 in
